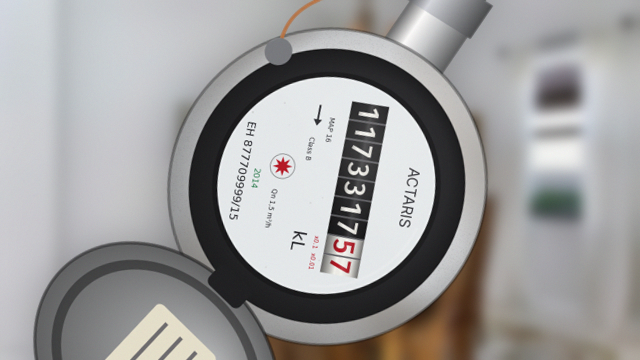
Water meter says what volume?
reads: 1173317.57 kL
